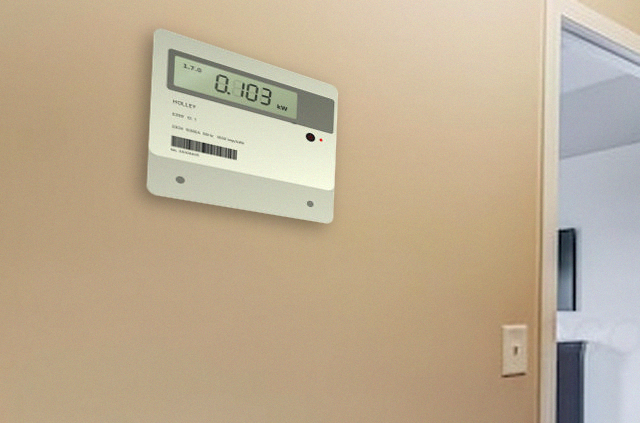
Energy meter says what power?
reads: 0.103 kW
